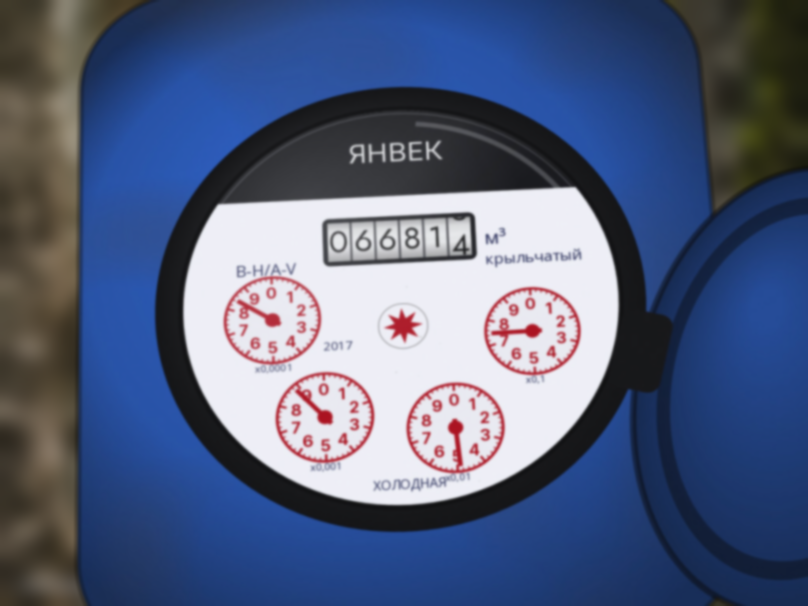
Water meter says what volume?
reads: 66813.7488 m³
